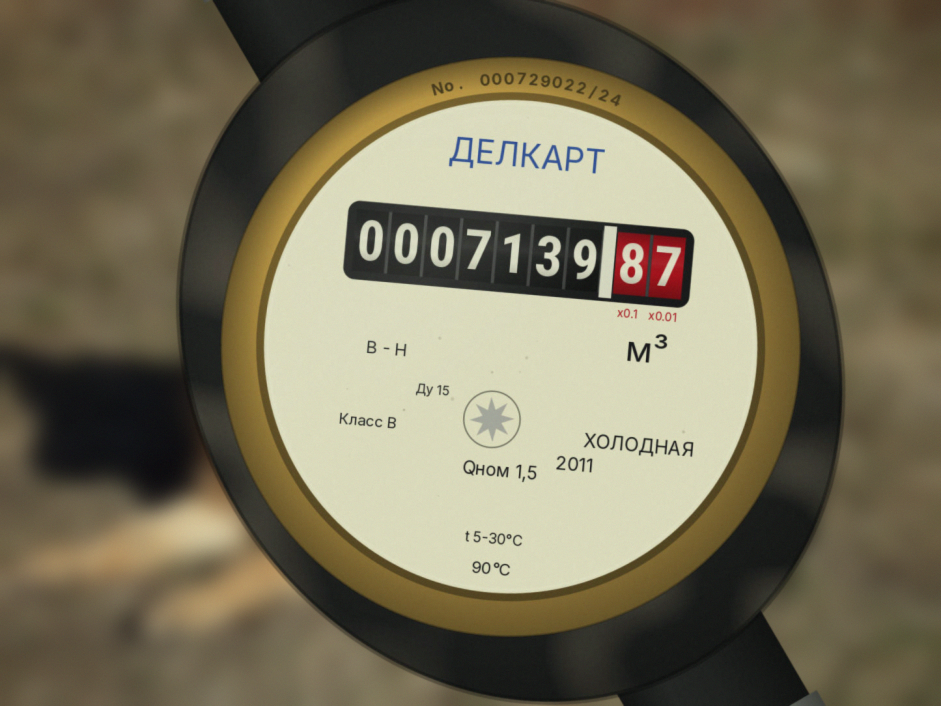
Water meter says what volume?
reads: 7139.87 m³
